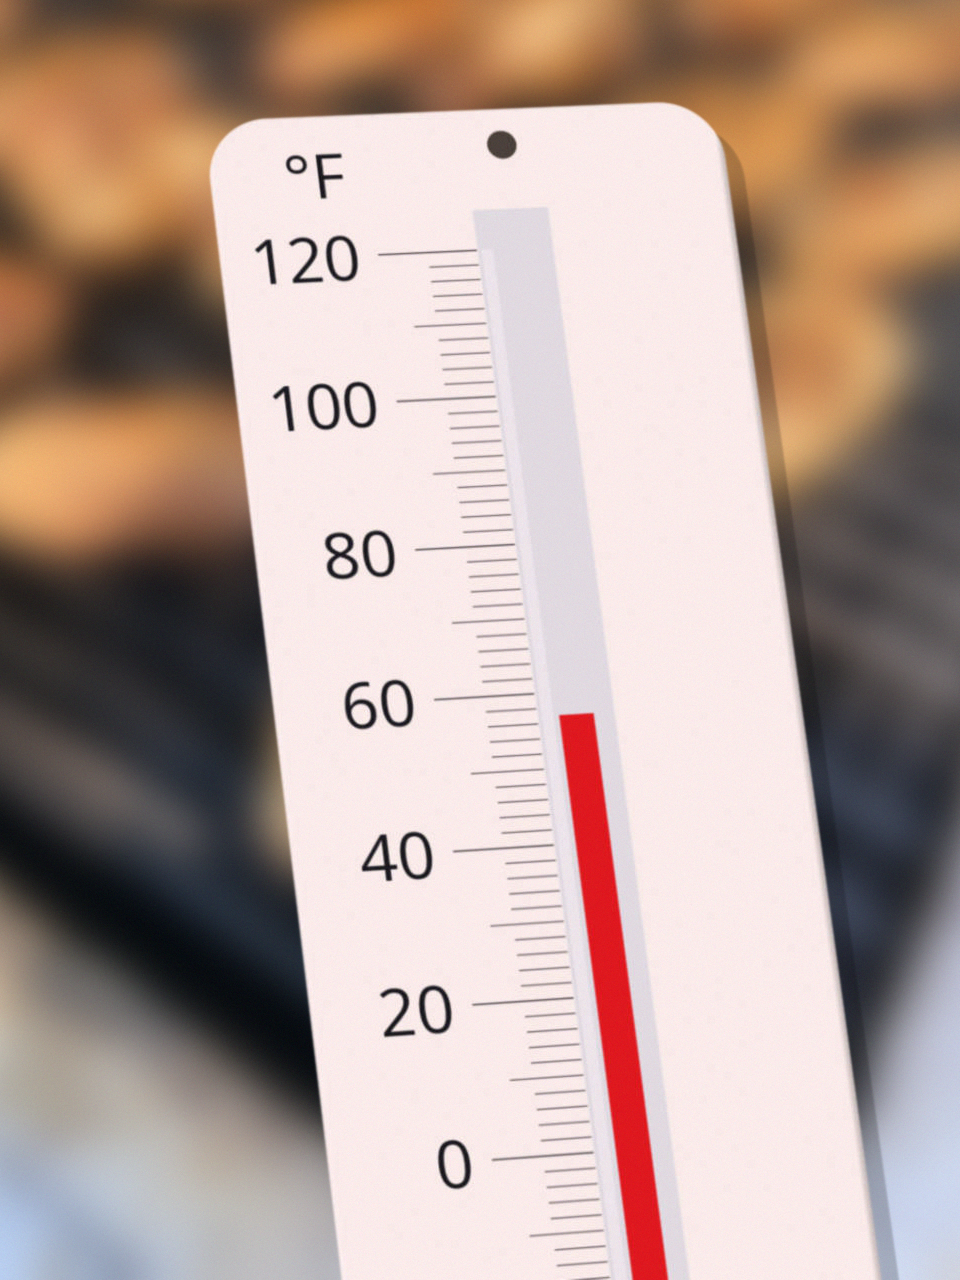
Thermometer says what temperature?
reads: 57 °F
